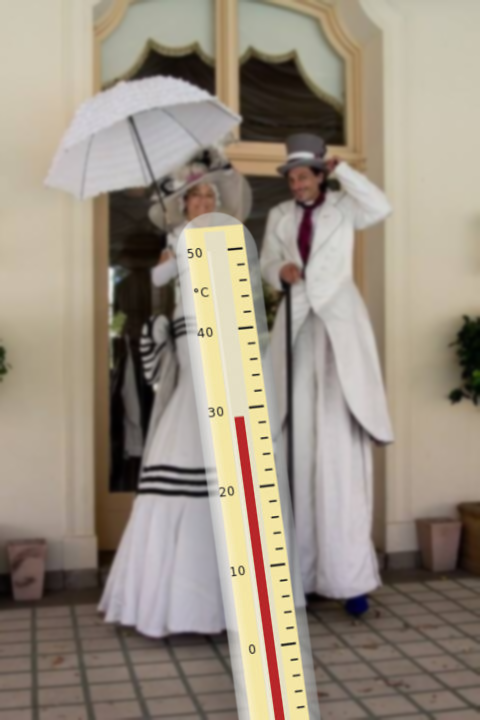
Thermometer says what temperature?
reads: 29 °C
